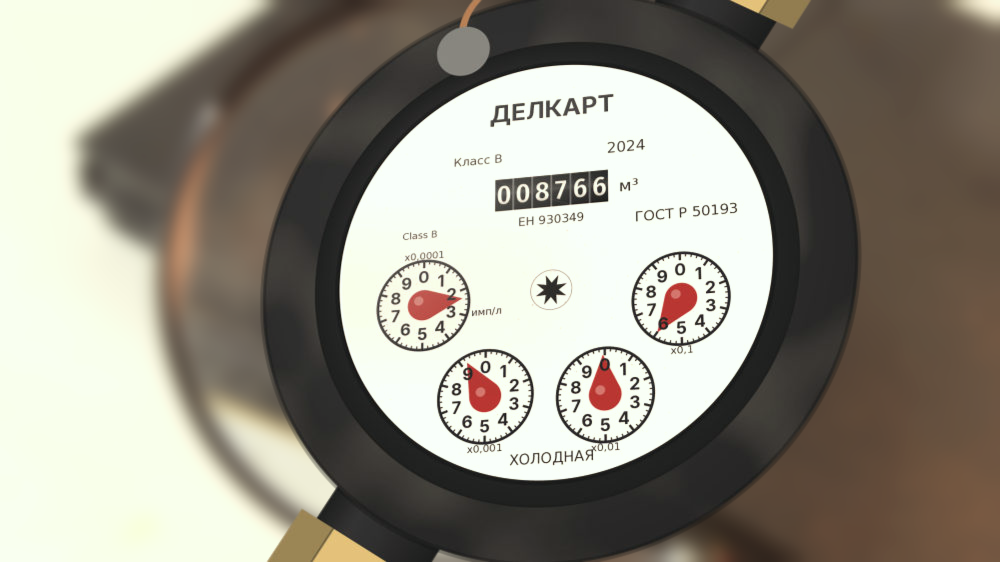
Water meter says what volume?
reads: 8766.5992 m³
